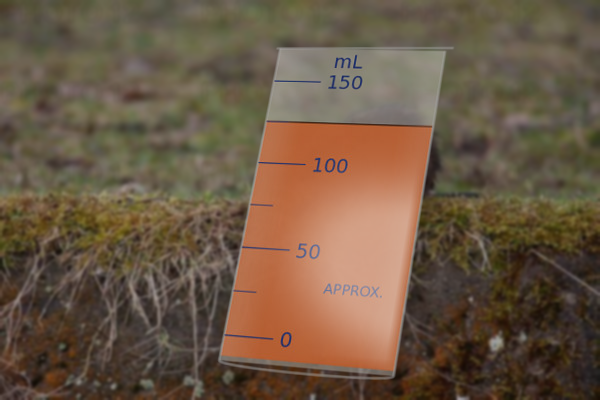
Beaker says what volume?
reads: 125 mL
